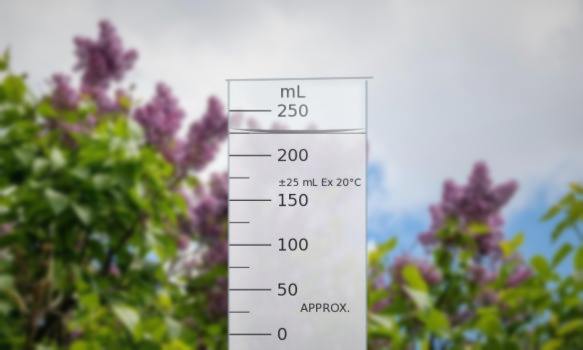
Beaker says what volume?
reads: 225 mL
